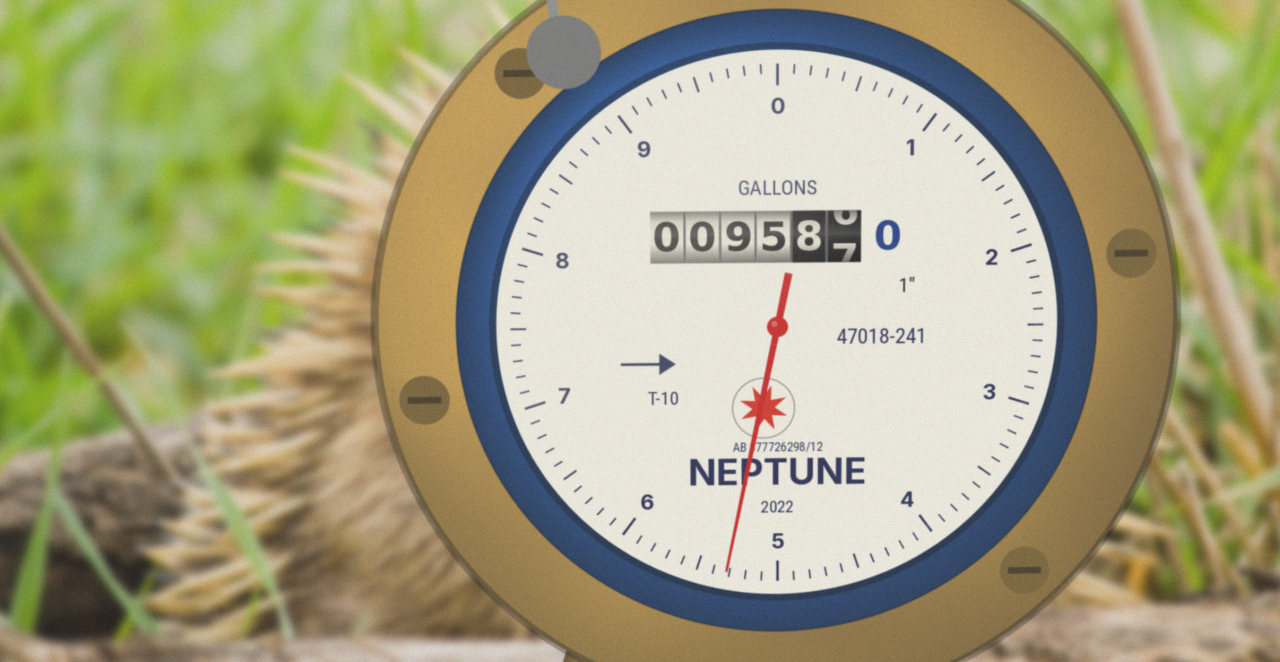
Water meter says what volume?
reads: 95865.3 gal
